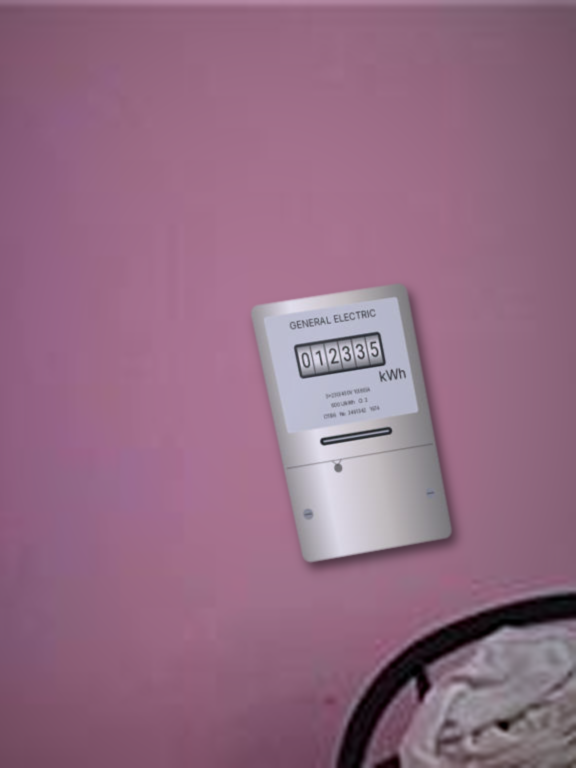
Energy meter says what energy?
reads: 12335 kWh
